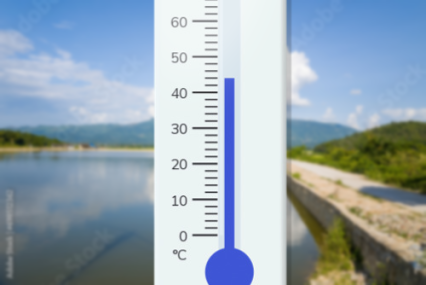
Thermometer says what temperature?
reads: 44 °C
